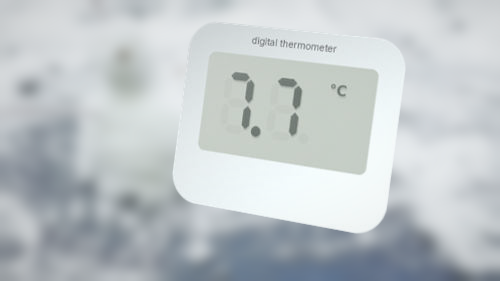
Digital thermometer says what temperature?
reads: 7.7 °C
